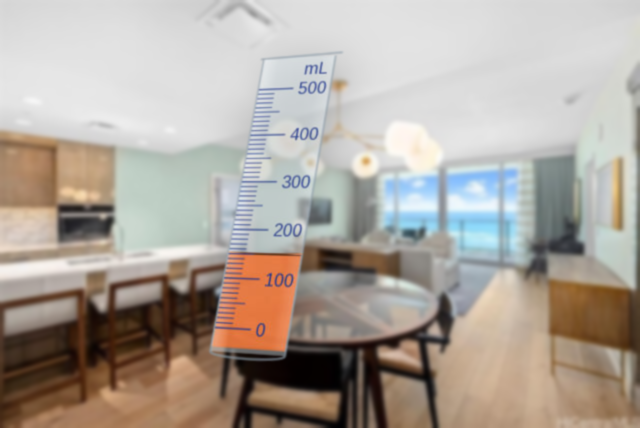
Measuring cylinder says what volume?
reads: 150 mL
